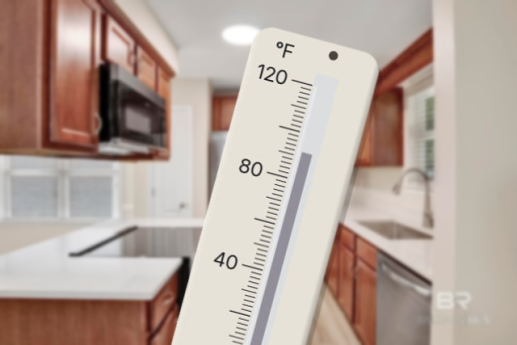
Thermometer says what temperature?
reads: 92 °F
